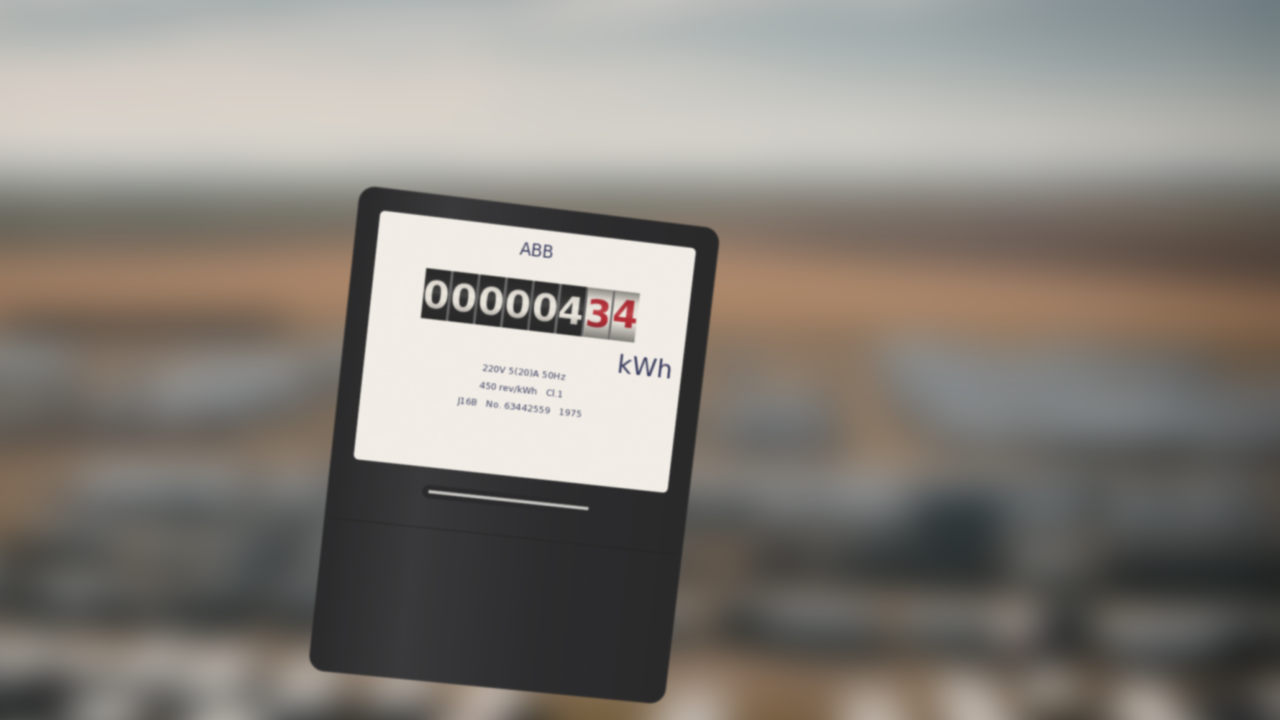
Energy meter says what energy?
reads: 4.34 kWh
